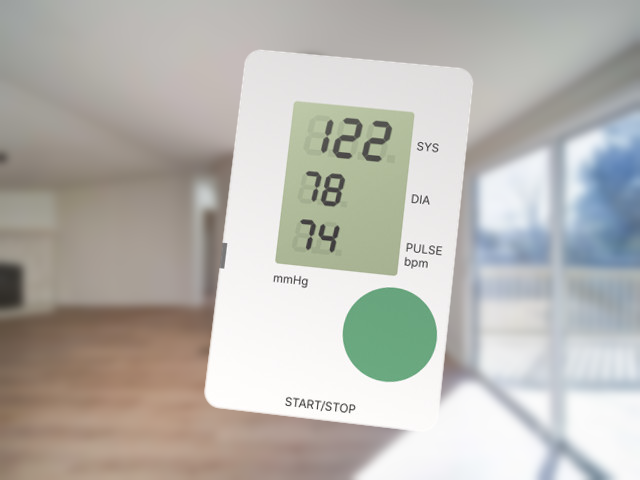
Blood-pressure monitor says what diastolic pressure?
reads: 78 mmHg
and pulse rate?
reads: 74 bpm
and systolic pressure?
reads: 122 mmHg
